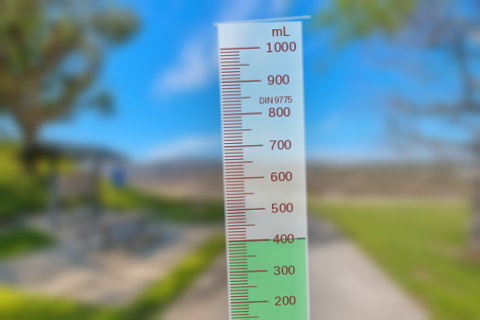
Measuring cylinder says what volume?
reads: 400 mL
